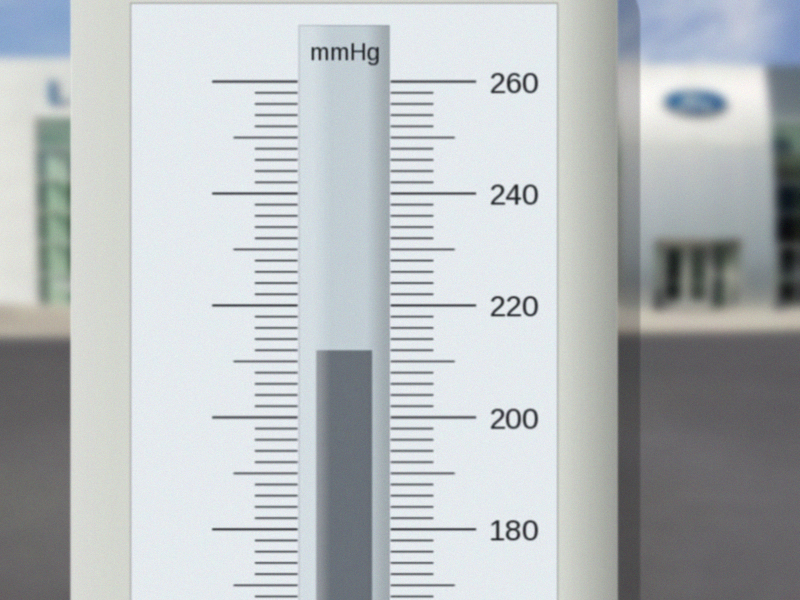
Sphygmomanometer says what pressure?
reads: 212 mmHg
